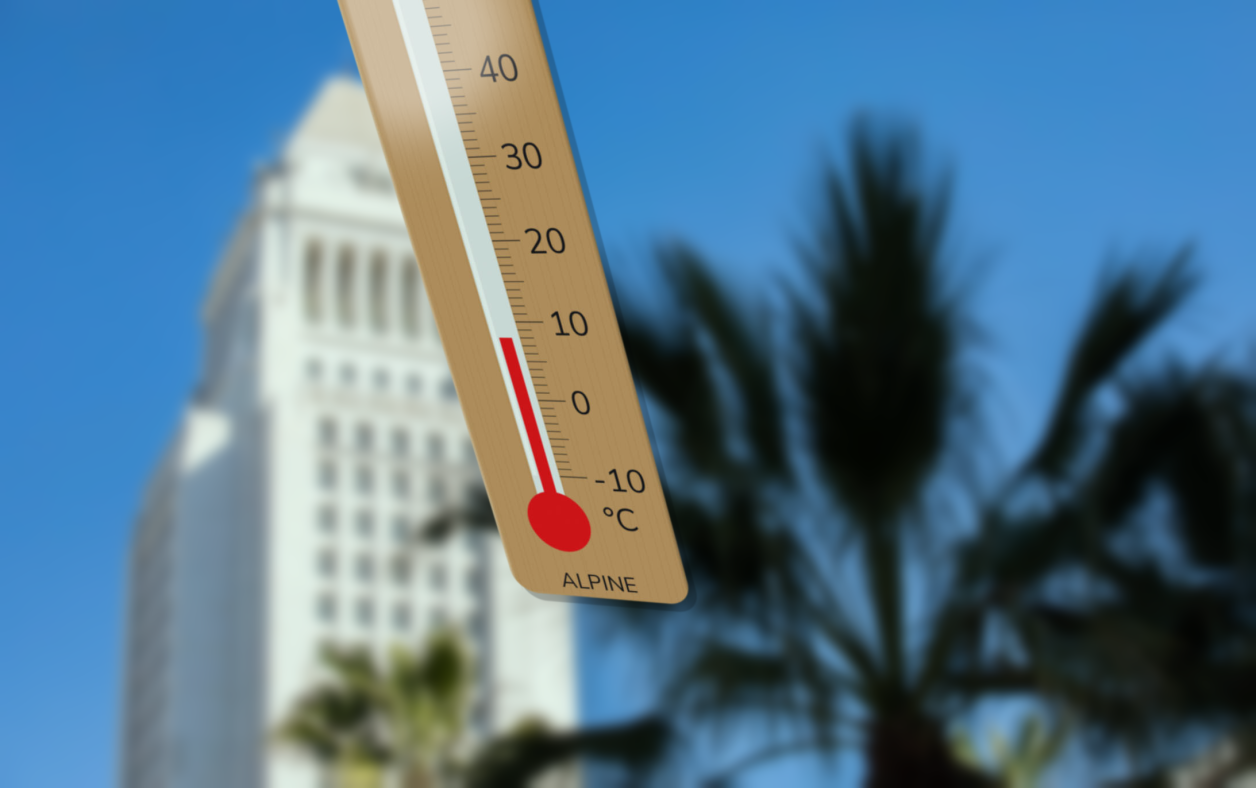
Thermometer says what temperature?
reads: 8 °C
